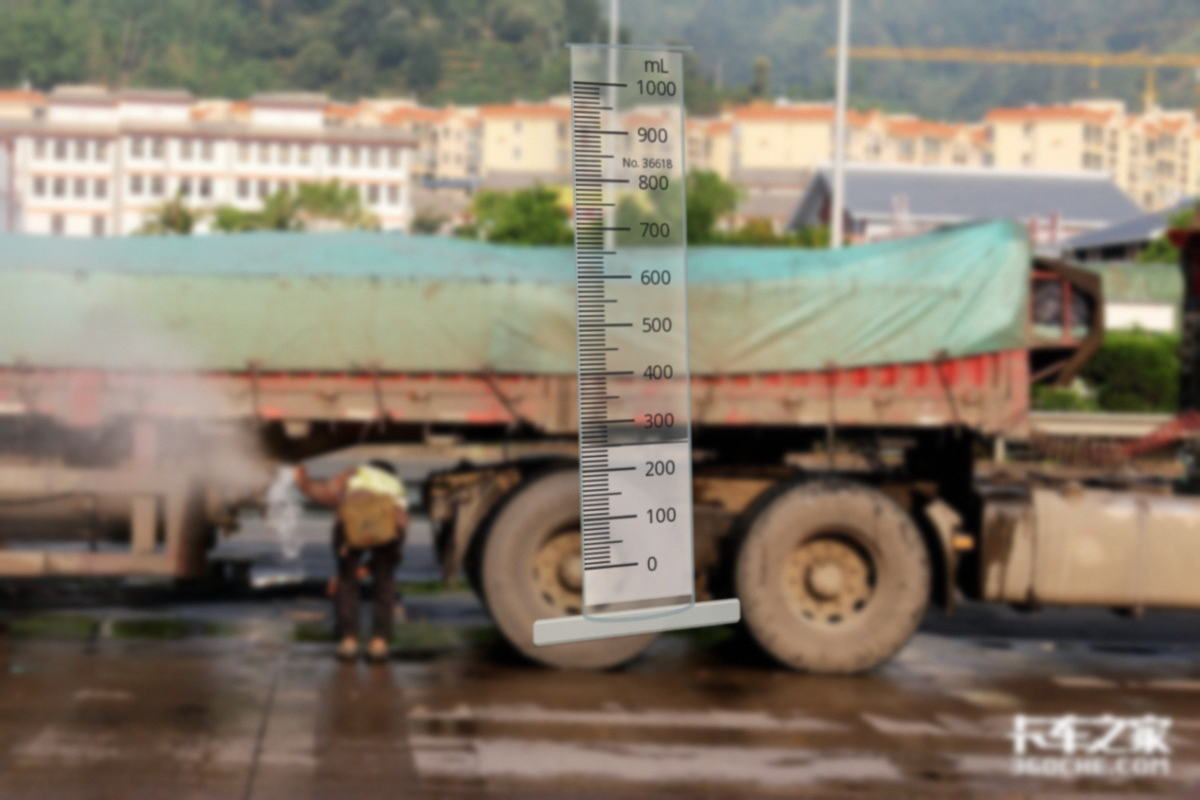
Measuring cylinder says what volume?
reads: 250 mL
